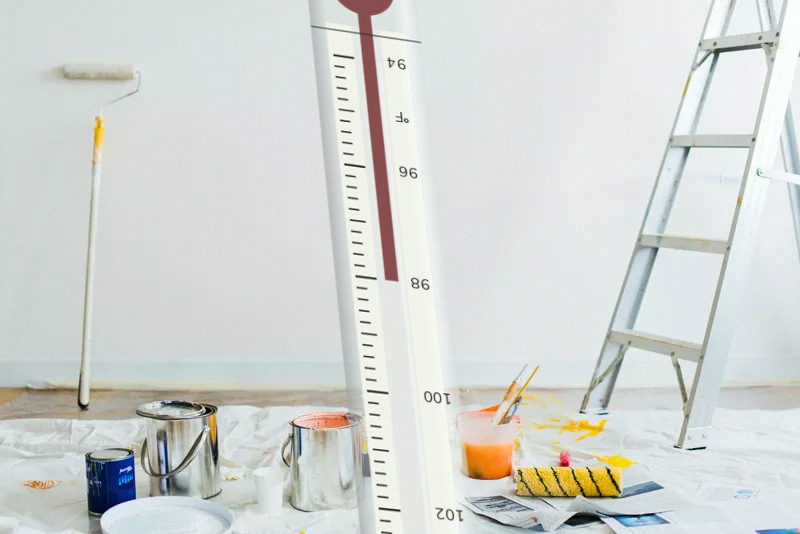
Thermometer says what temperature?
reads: 98 °F
